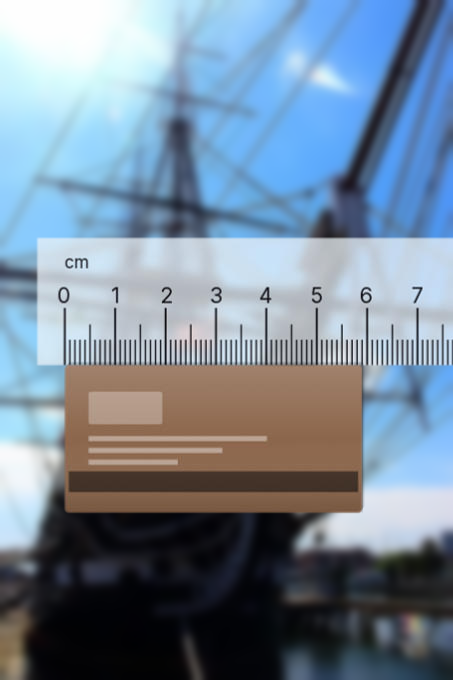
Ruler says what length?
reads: 5.9 cm
